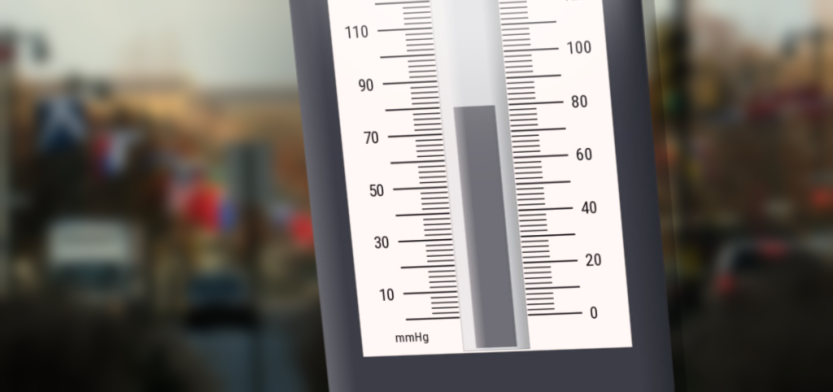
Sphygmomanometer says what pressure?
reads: 80 mmHg
